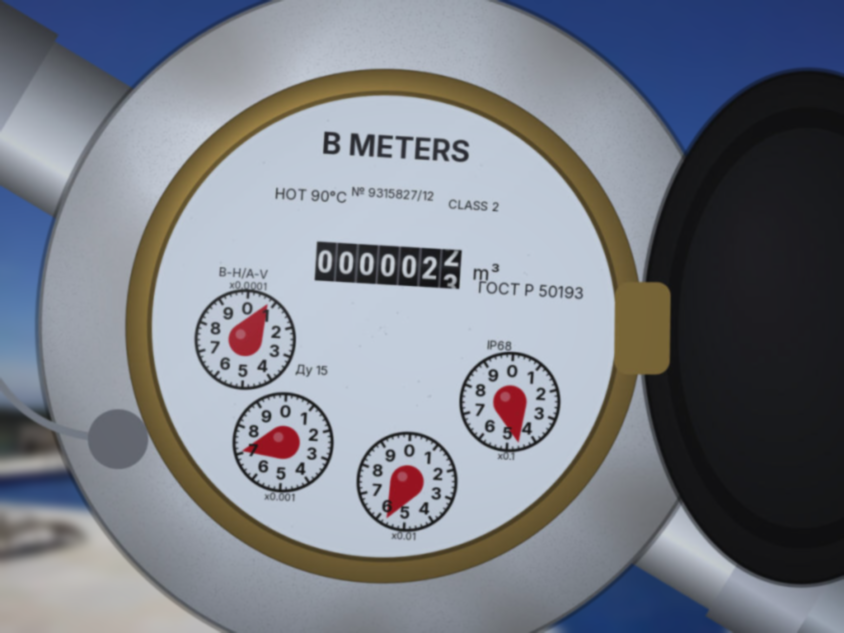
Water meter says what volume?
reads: 22.4570 m³
